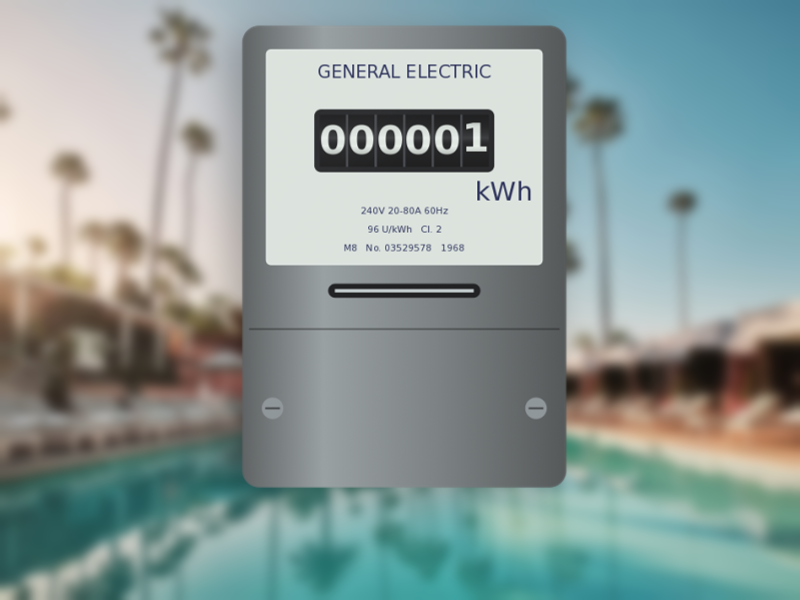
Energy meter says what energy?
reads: 1 kWh
